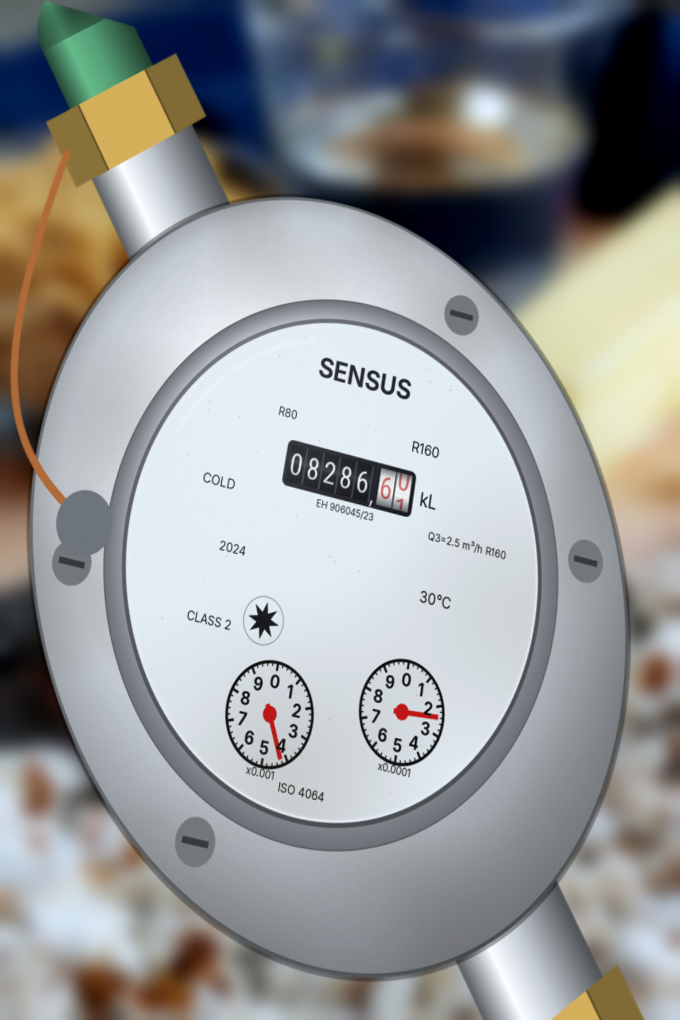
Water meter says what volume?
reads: 8286.6042 kL
